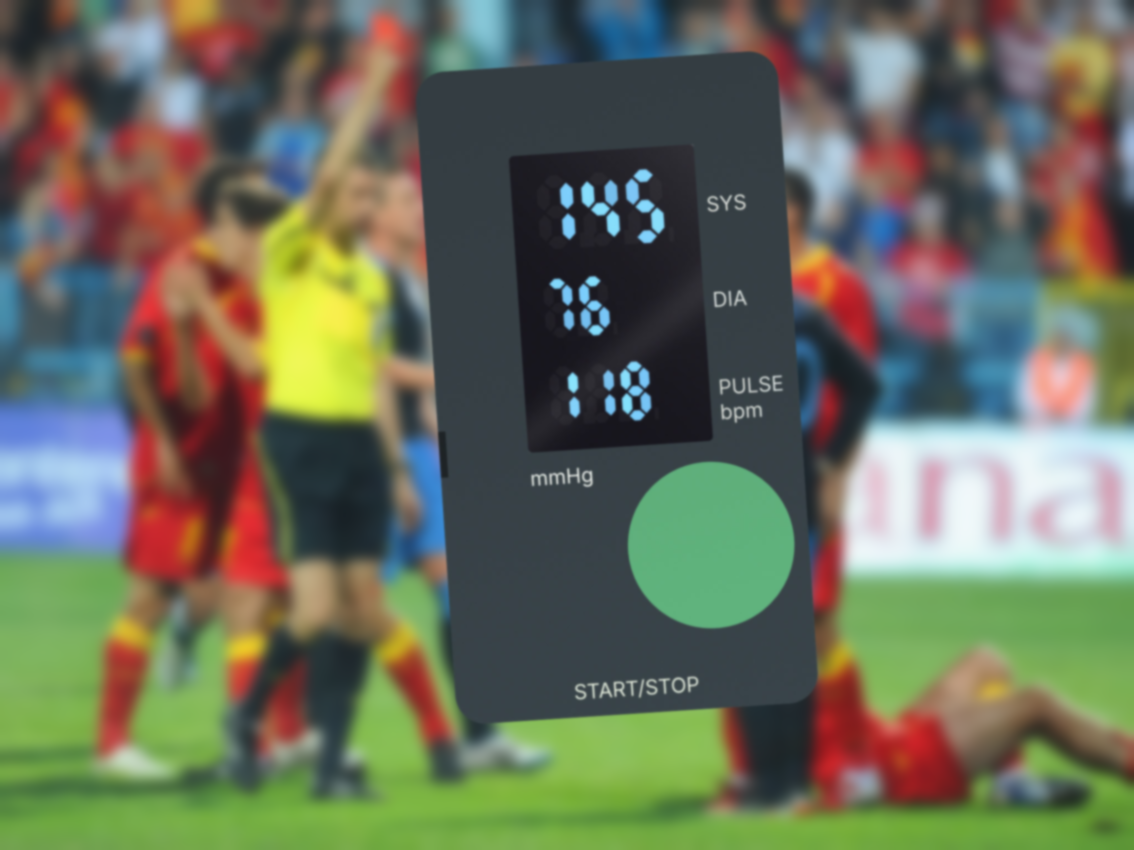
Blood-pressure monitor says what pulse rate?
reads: 118 bpm
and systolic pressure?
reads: 145 mmHg
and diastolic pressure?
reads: 76 mmHg
